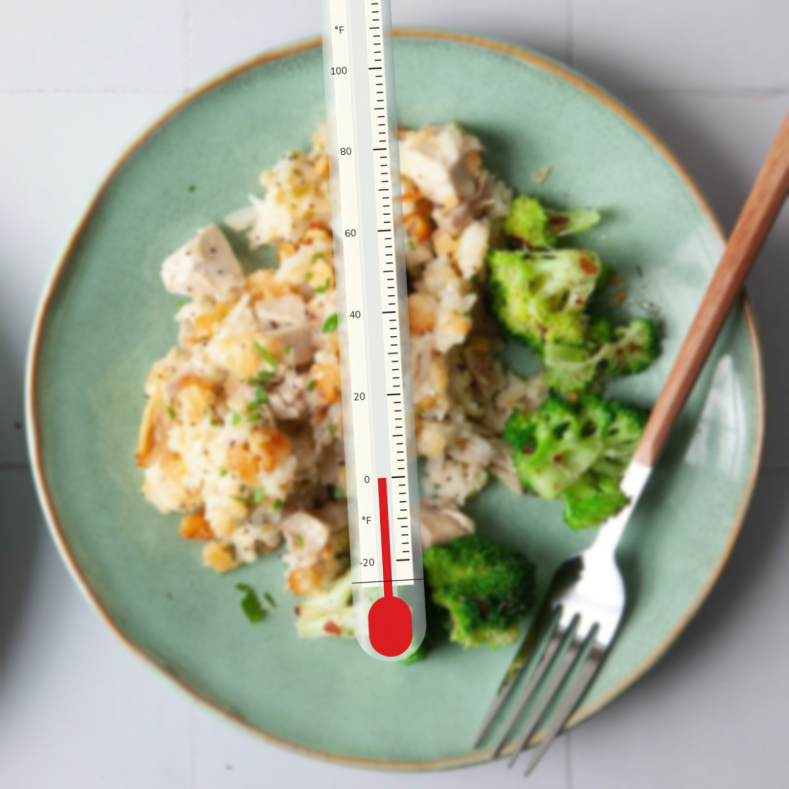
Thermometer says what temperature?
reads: 0 °F
